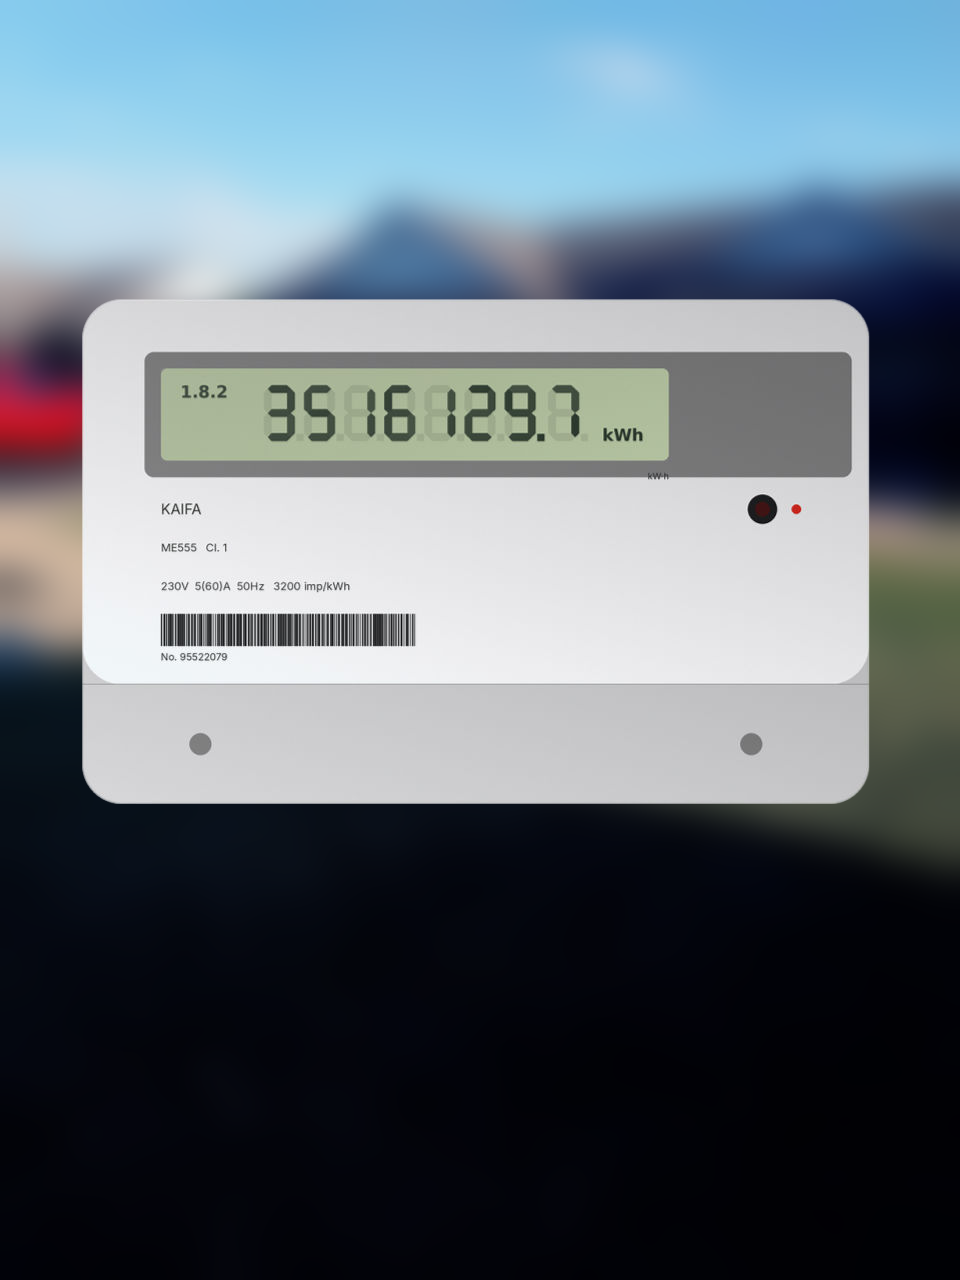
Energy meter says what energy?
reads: 3516129.7 kWh
